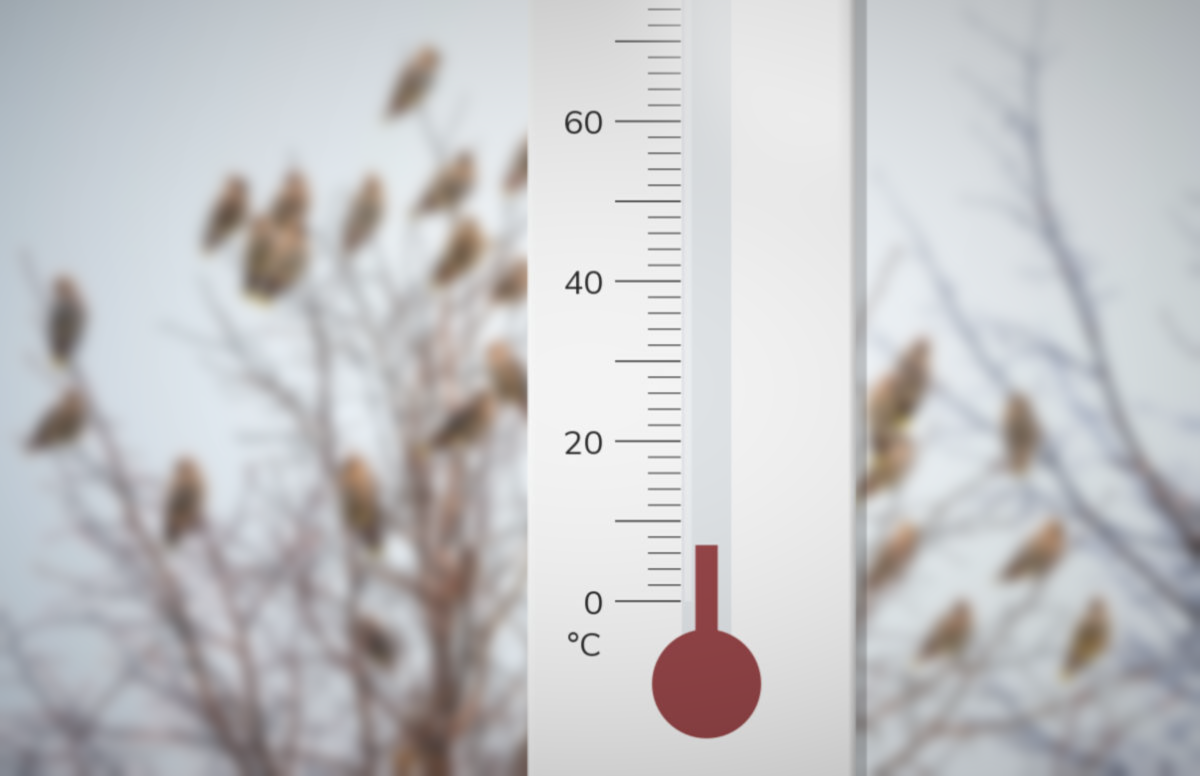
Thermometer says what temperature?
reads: 7 °C
